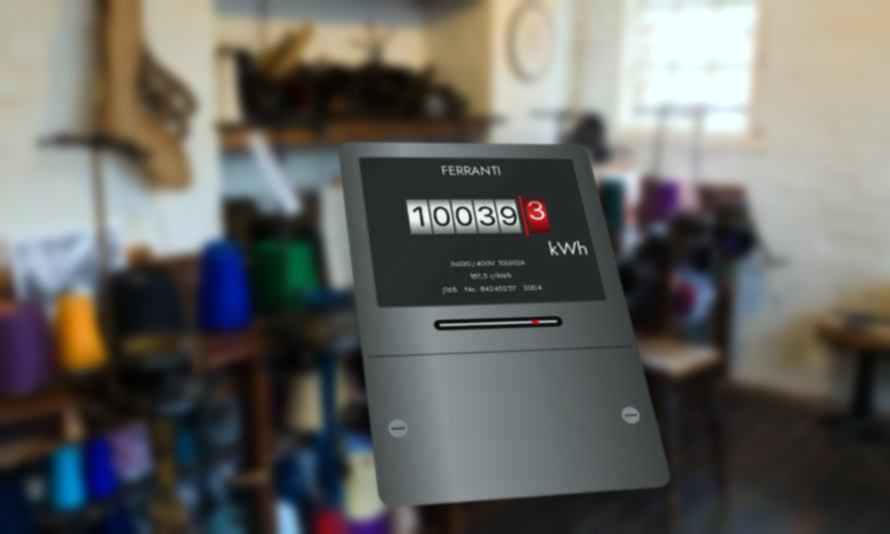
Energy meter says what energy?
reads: 10039.3 kWh
